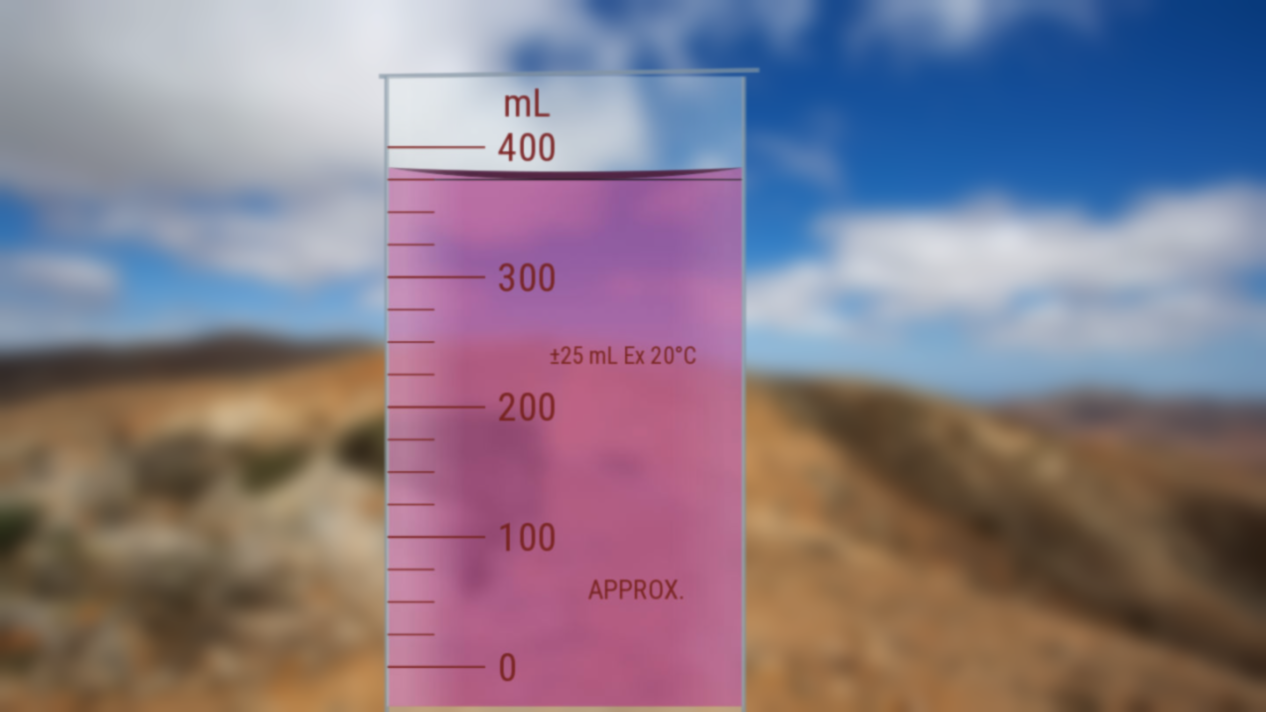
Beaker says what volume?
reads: 375 mL
